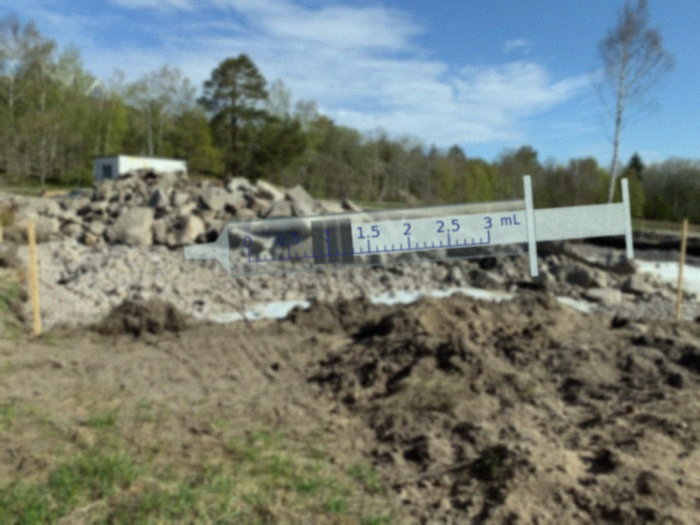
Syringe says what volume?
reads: 0.8 mL
